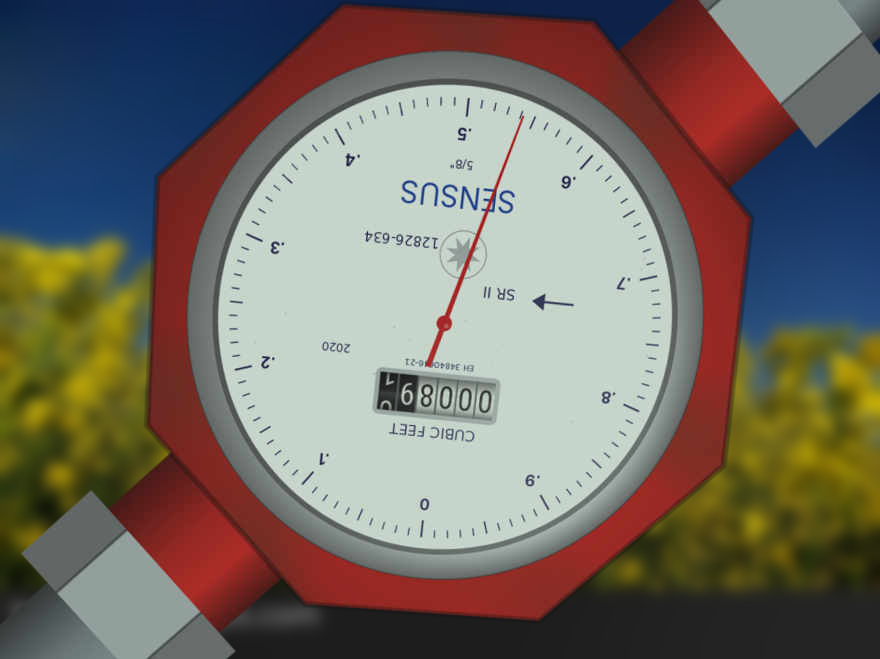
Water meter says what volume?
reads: 890.54 ft³
